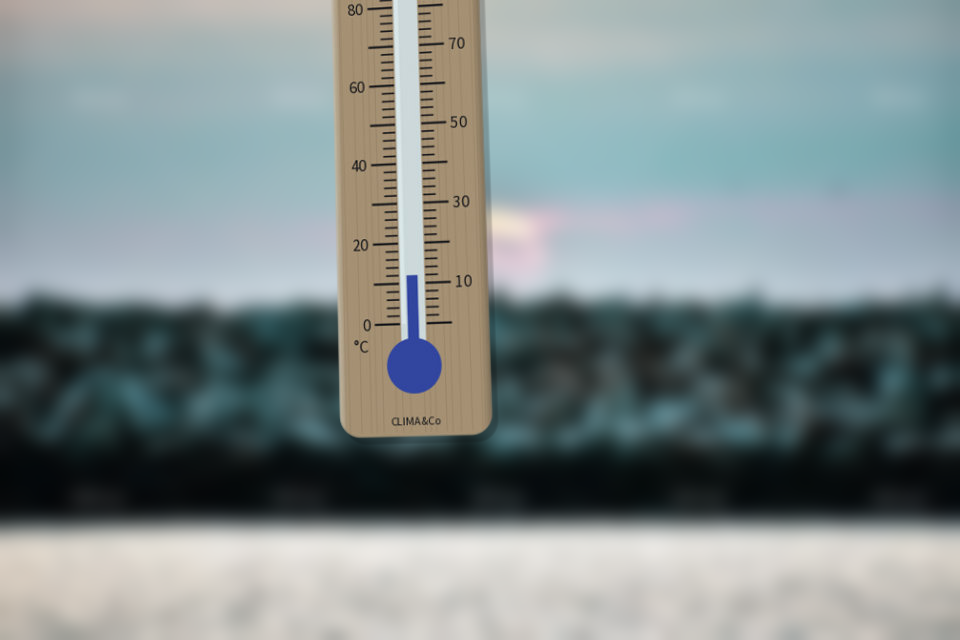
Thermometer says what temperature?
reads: 12 °C
